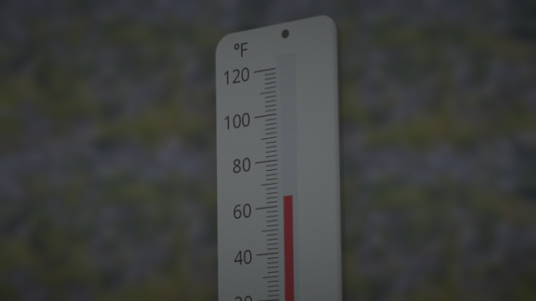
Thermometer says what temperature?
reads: 64 °F
